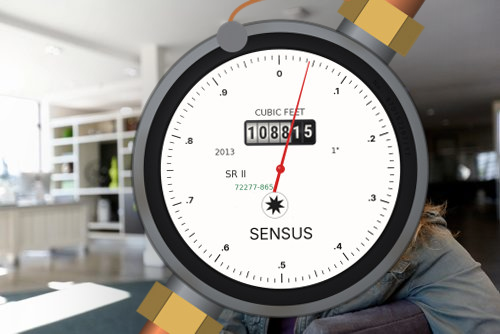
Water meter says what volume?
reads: 108815.04 ft³
